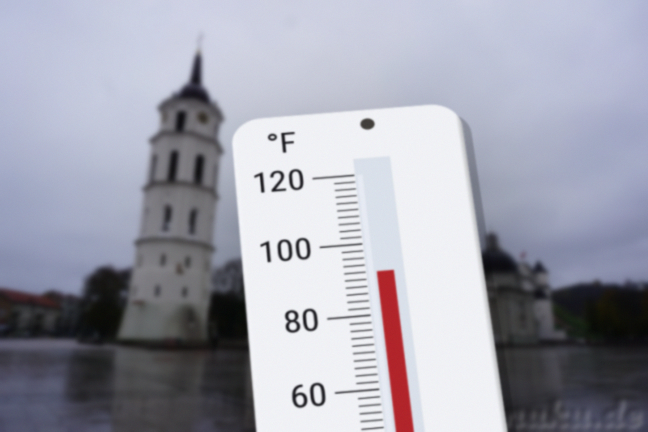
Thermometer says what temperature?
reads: 92 °F
